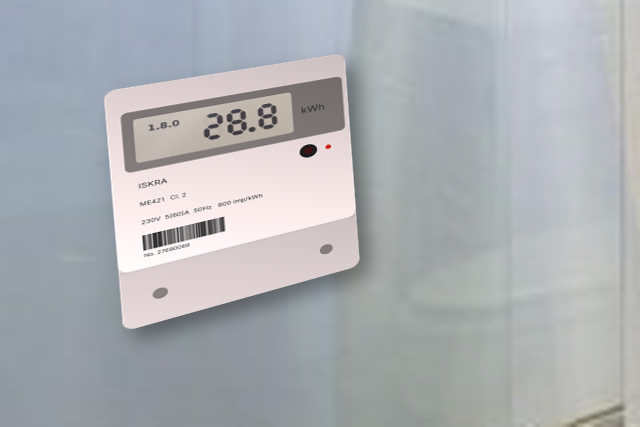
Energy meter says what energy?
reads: 28.8 kWh
